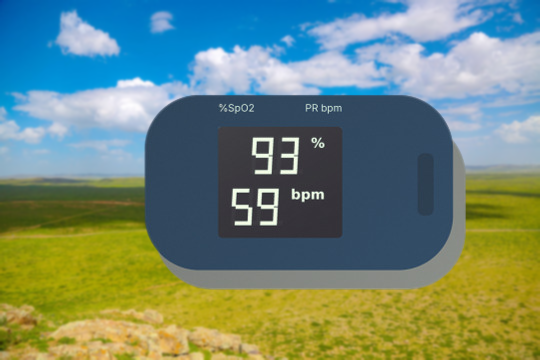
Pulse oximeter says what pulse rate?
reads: 59 bpm
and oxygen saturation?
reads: 93 %
